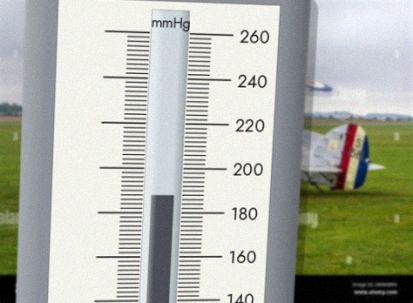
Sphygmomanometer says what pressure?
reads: 188 mmHg
